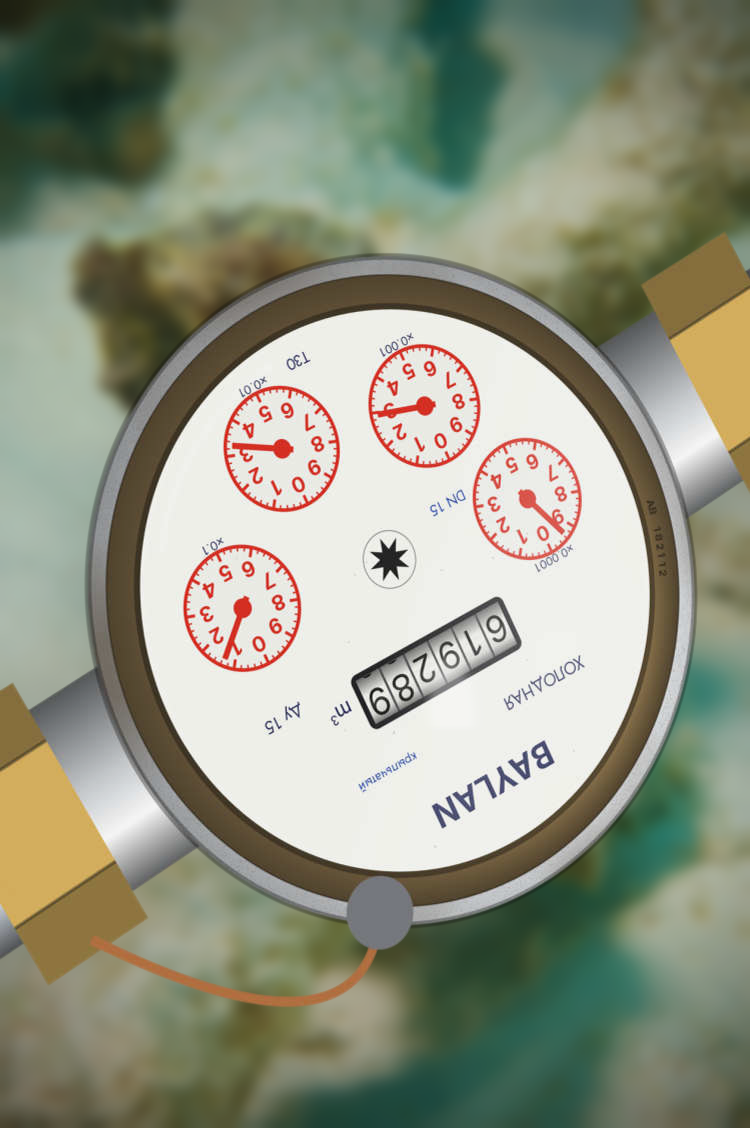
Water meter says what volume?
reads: 619289.1329 m³
